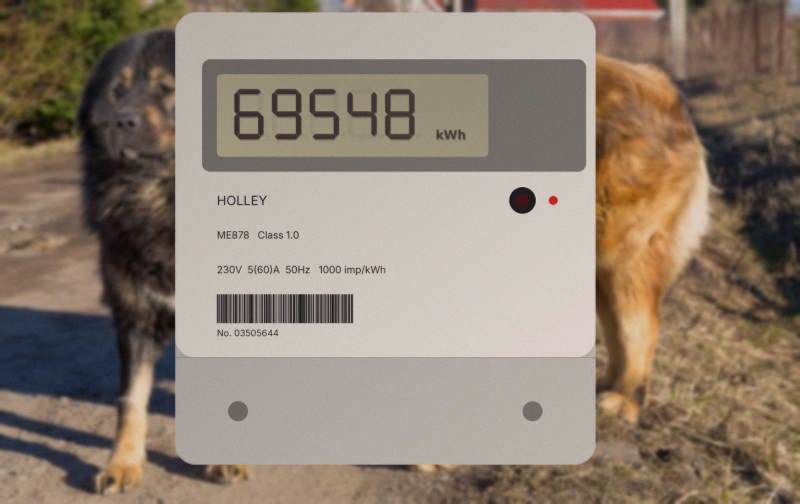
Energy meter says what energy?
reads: 69548 kWh
